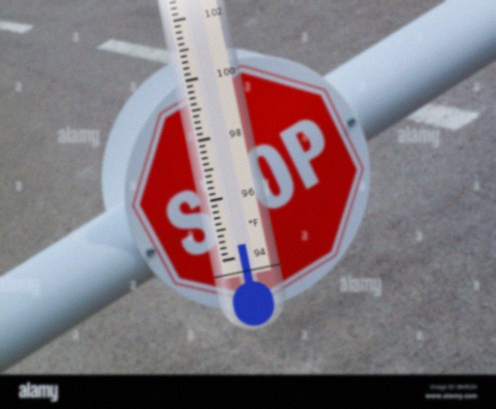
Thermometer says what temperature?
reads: 94.4 °F
